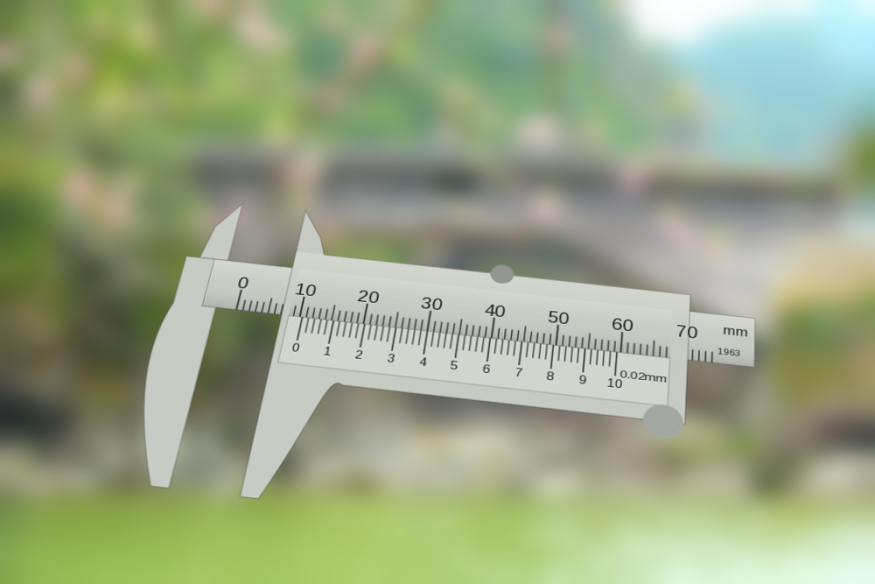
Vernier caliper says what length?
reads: 10.4 mm
